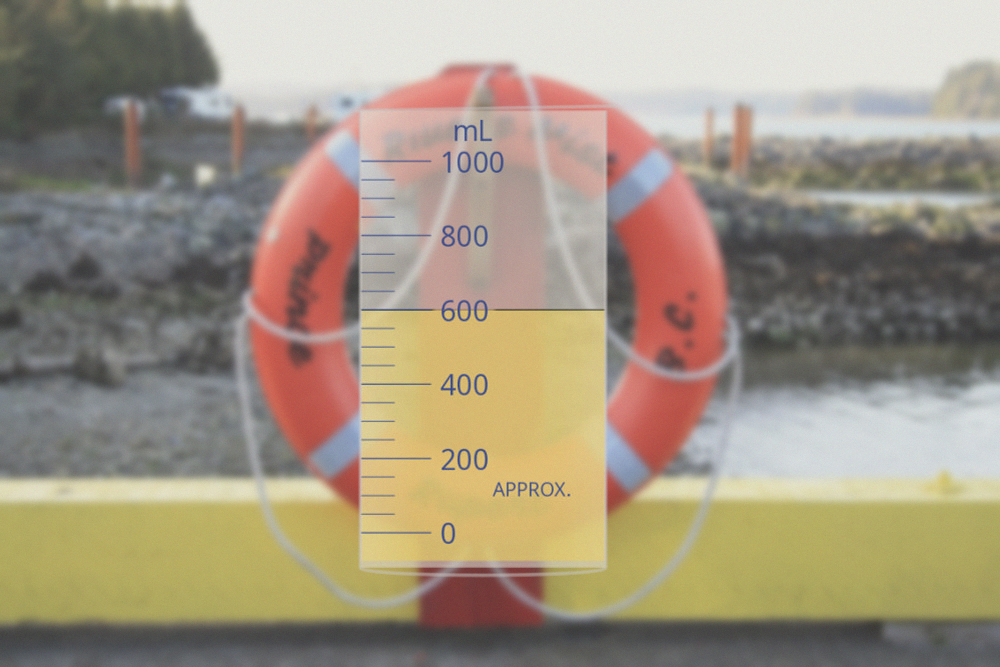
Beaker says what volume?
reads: 600 mL
